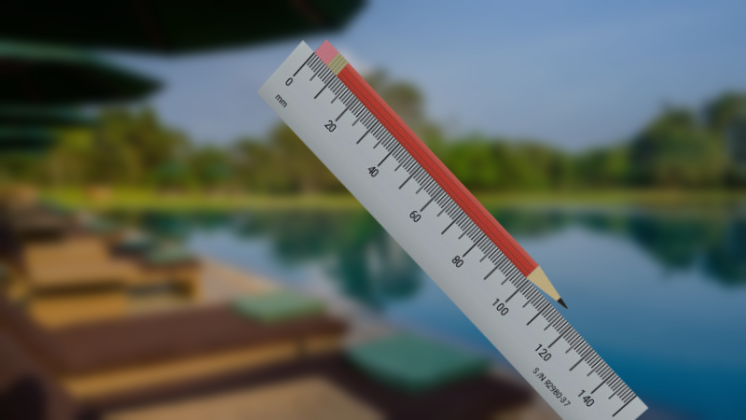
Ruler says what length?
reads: 115 mm
